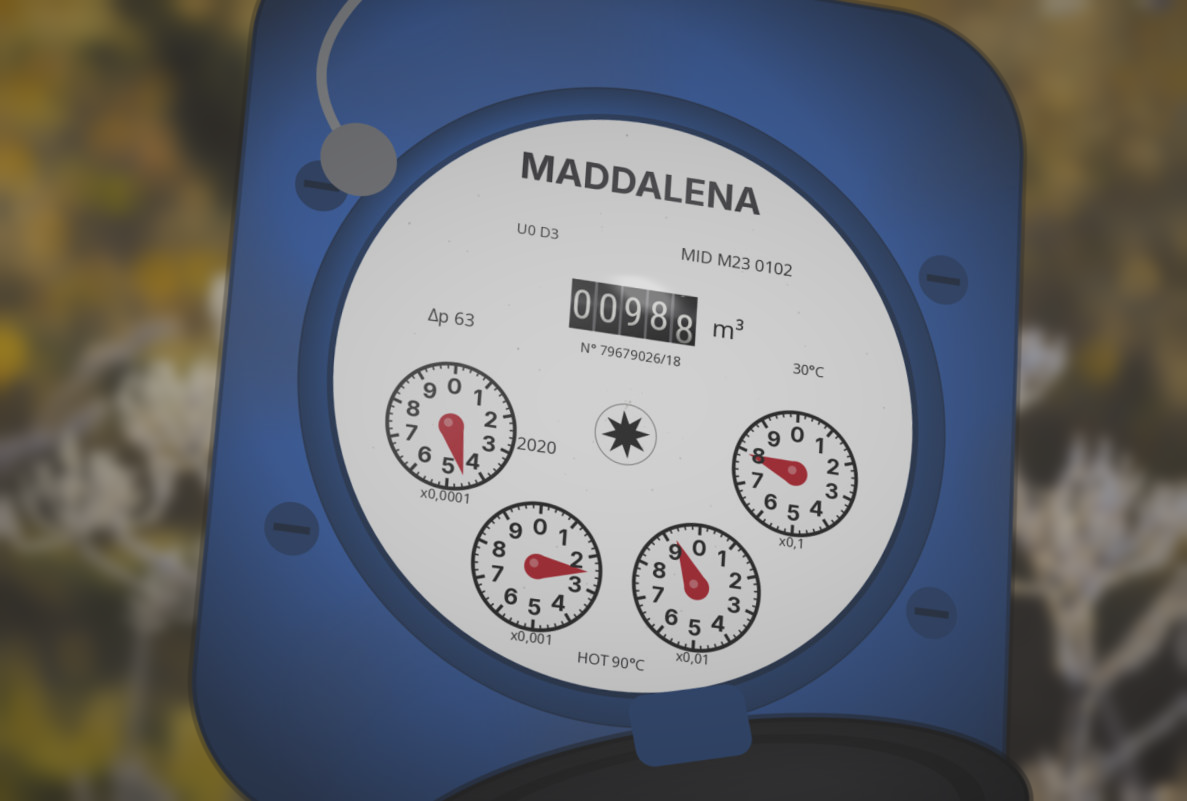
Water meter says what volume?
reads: 987.7924 m³
